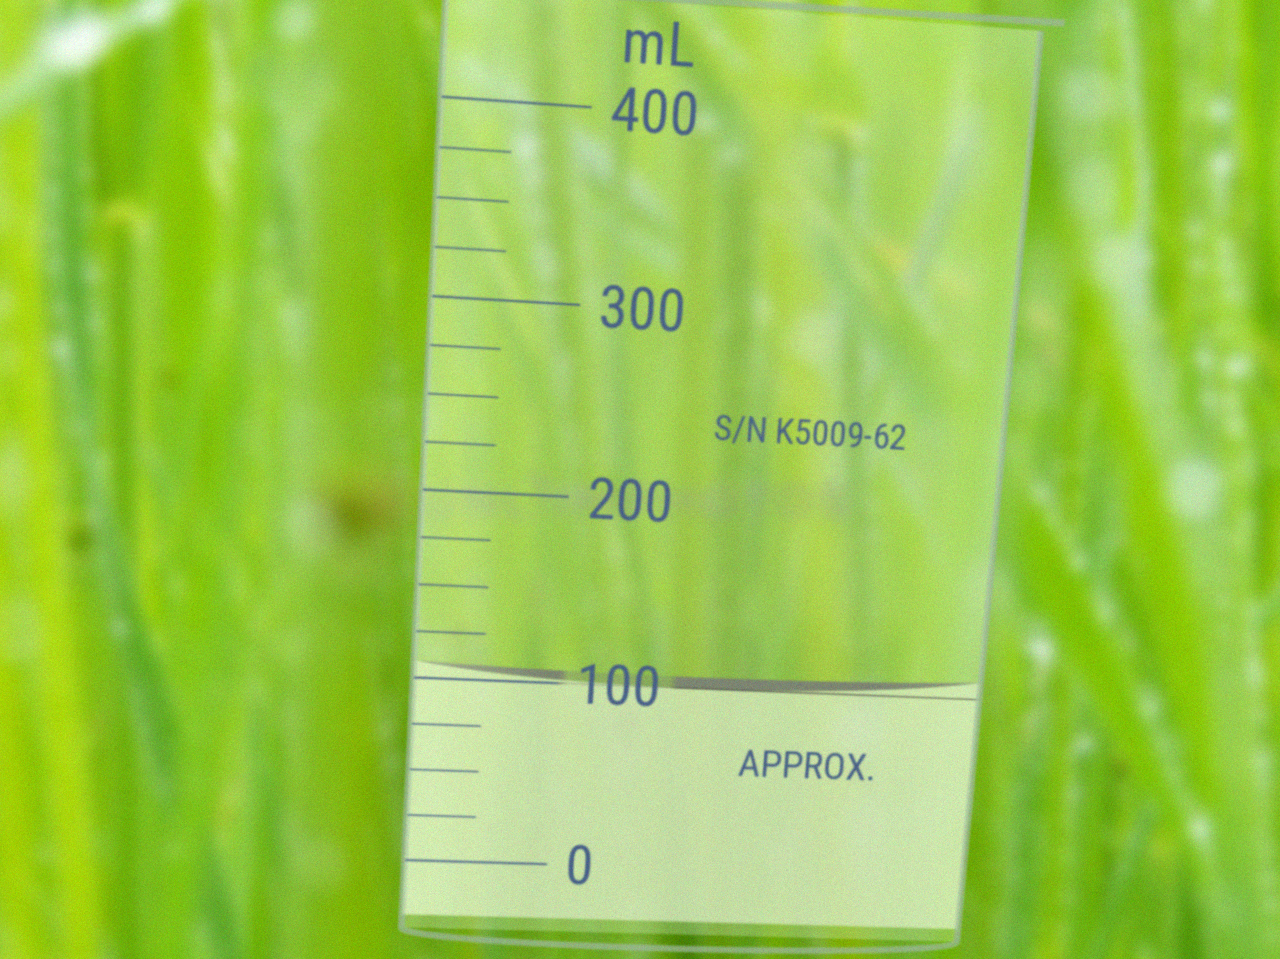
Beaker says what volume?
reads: 100 mL
